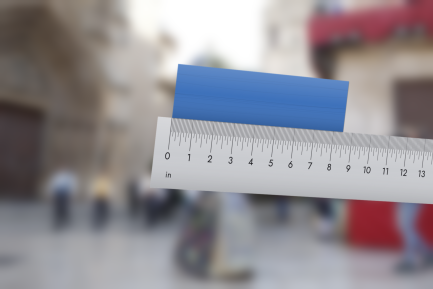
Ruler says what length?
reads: 8.5 in
